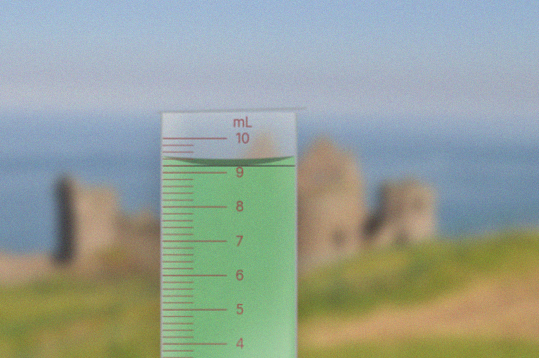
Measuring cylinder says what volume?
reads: 9.2 mL
